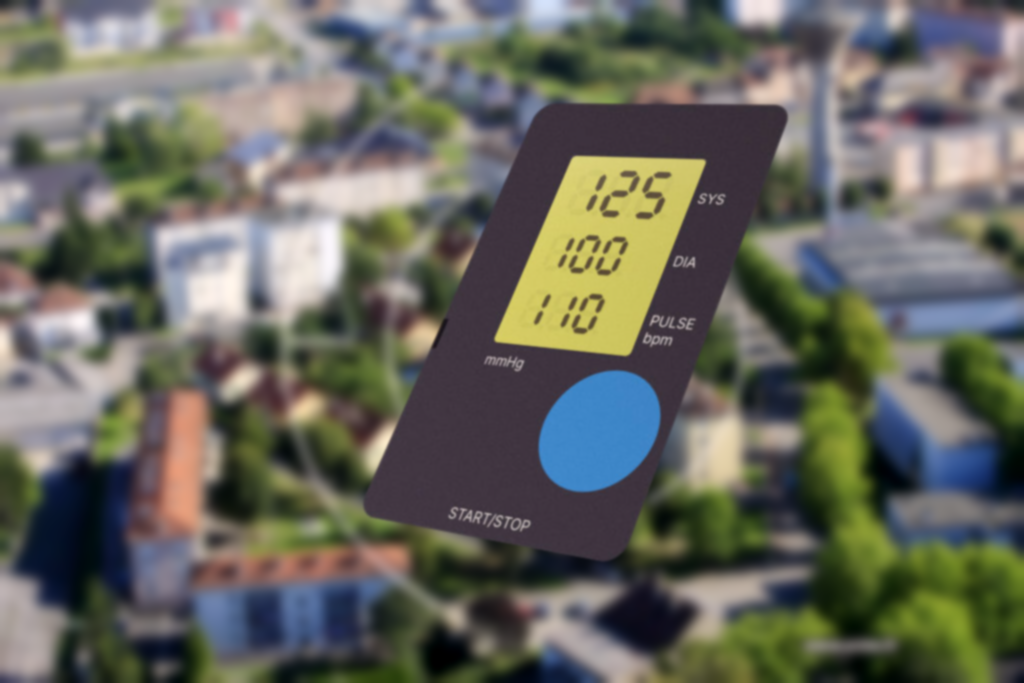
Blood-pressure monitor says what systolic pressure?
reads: 125 mmHg
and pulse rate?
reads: 110 bpm
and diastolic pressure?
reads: 100 mmHg
